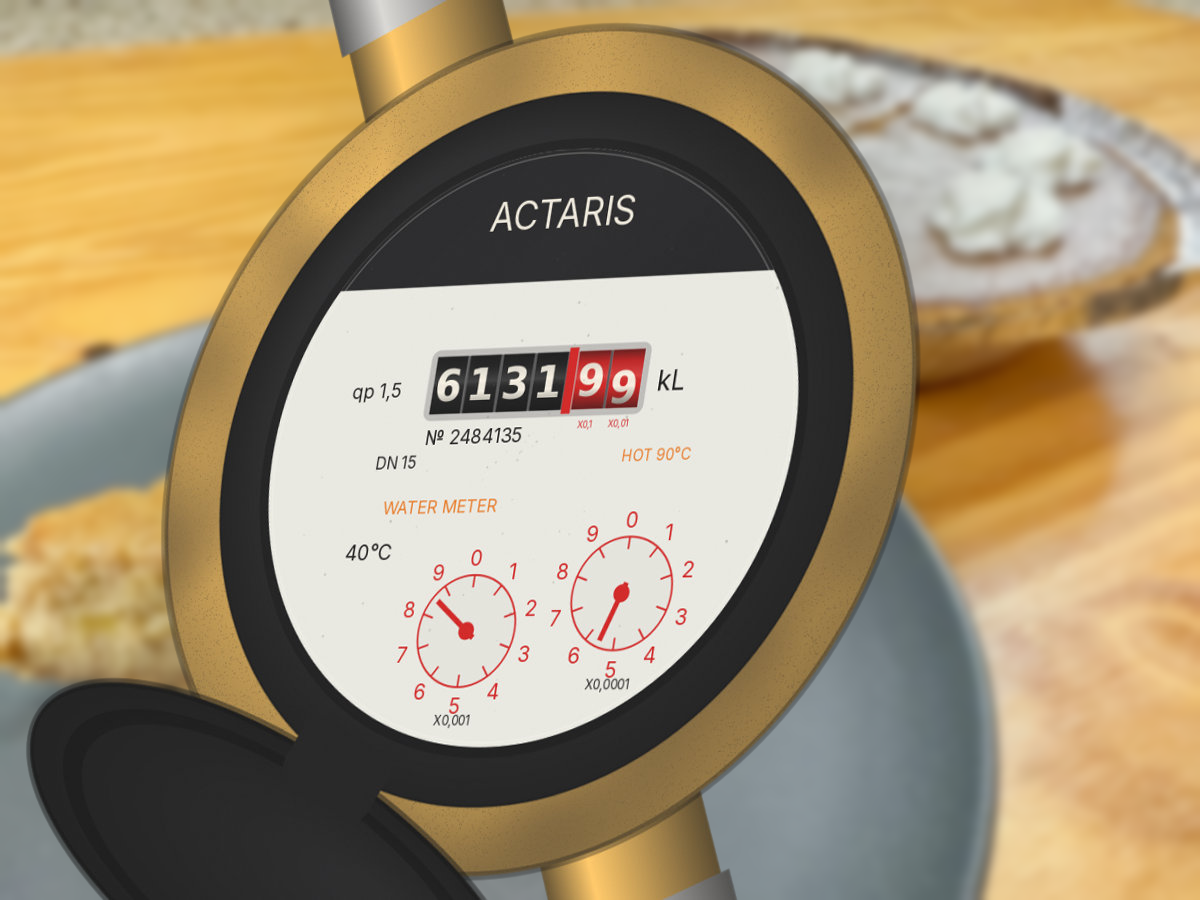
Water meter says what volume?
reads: 6131.9885 kL
